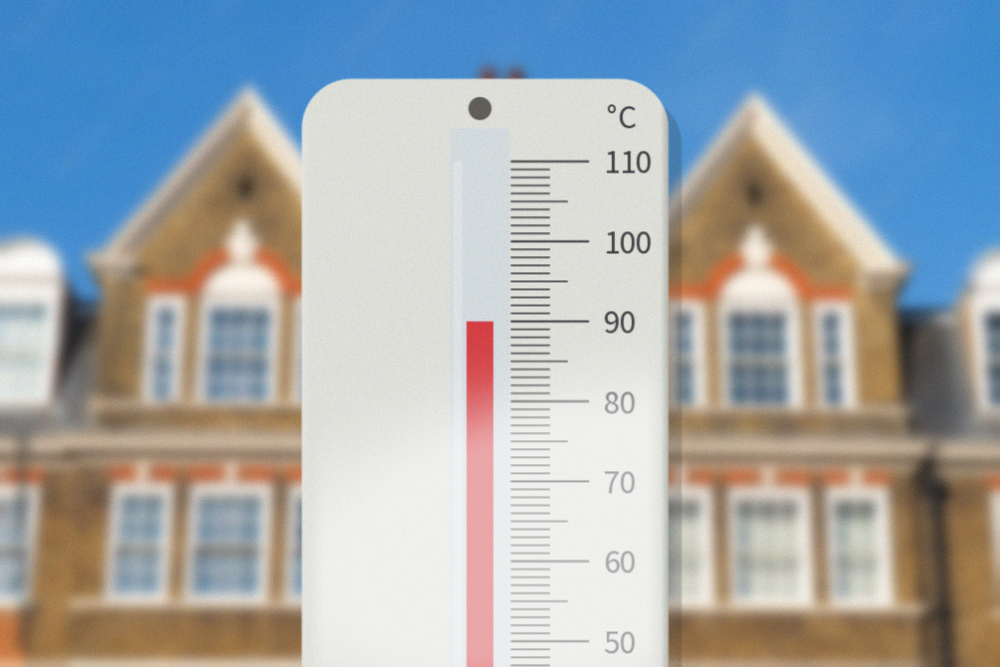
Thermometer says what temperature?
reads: 90 °C
